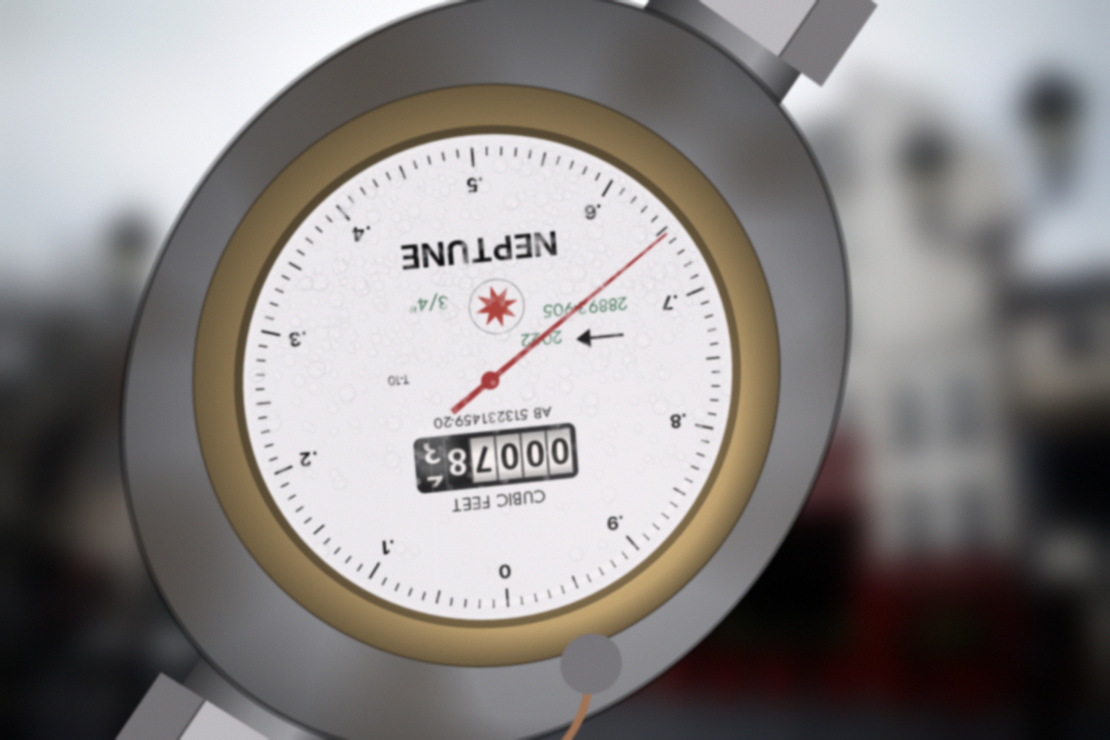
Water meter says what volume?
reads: 782.65 ft³
